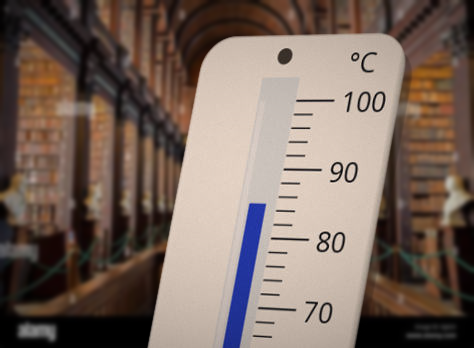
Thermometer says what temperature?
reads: 85 °C
